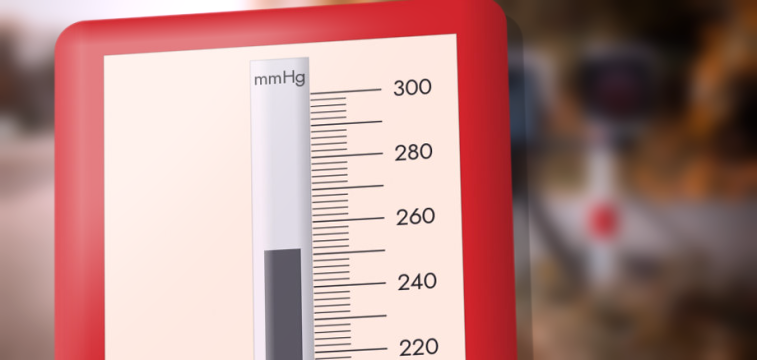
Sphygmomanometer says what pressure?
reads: 252 mmHg
